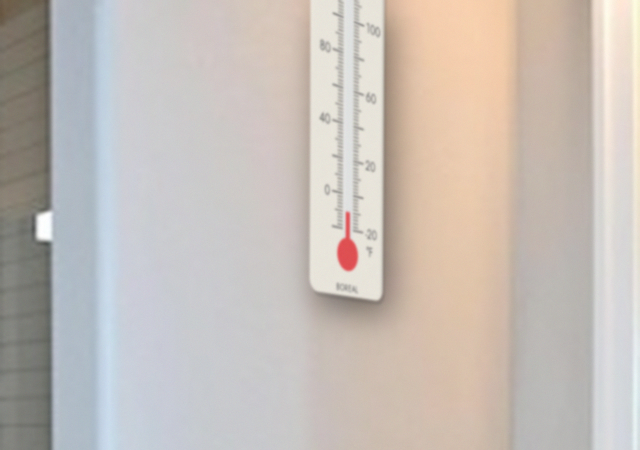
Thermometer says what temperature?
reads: -10 °F
